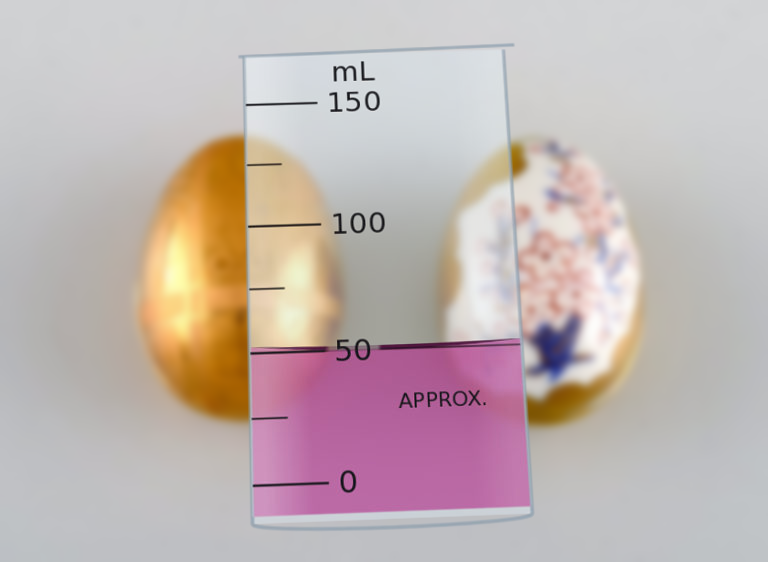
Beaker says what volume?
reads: 50 mL
